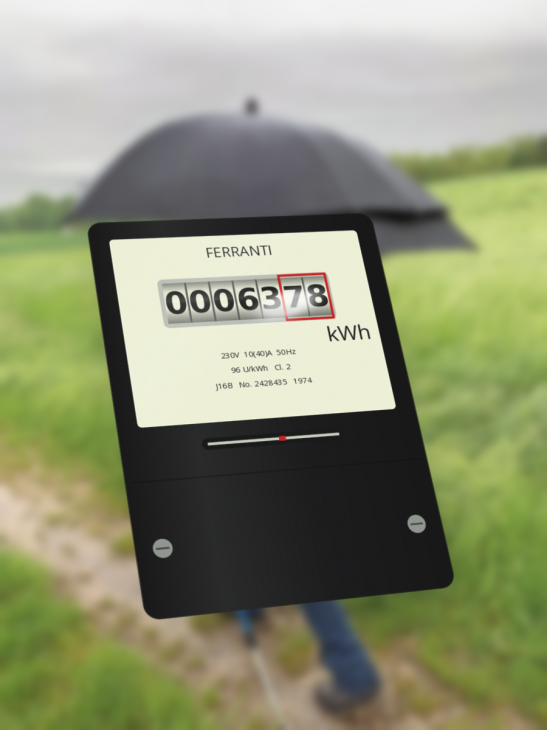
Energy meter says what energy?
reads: 63.78 kWh
